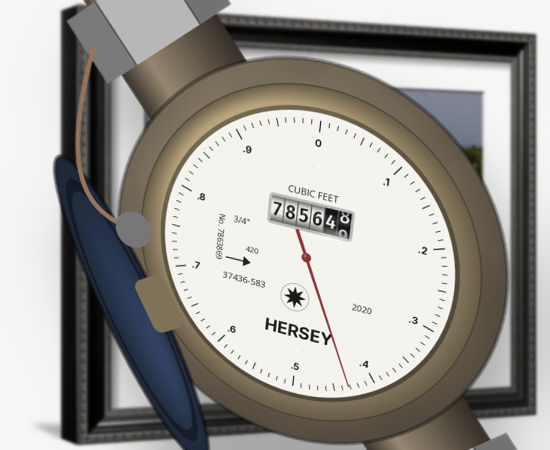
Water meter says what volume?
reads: 785648.43 ft³
